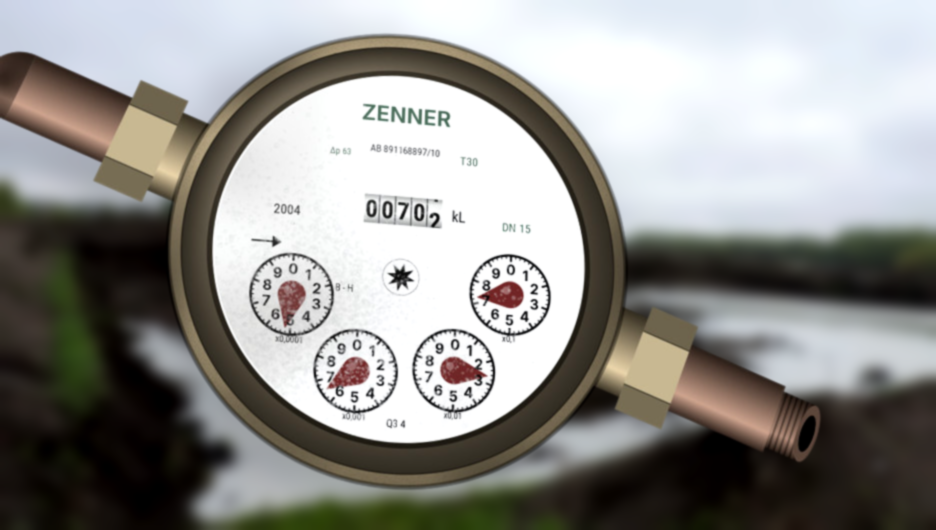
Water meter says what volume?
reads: 701.7265 kL
